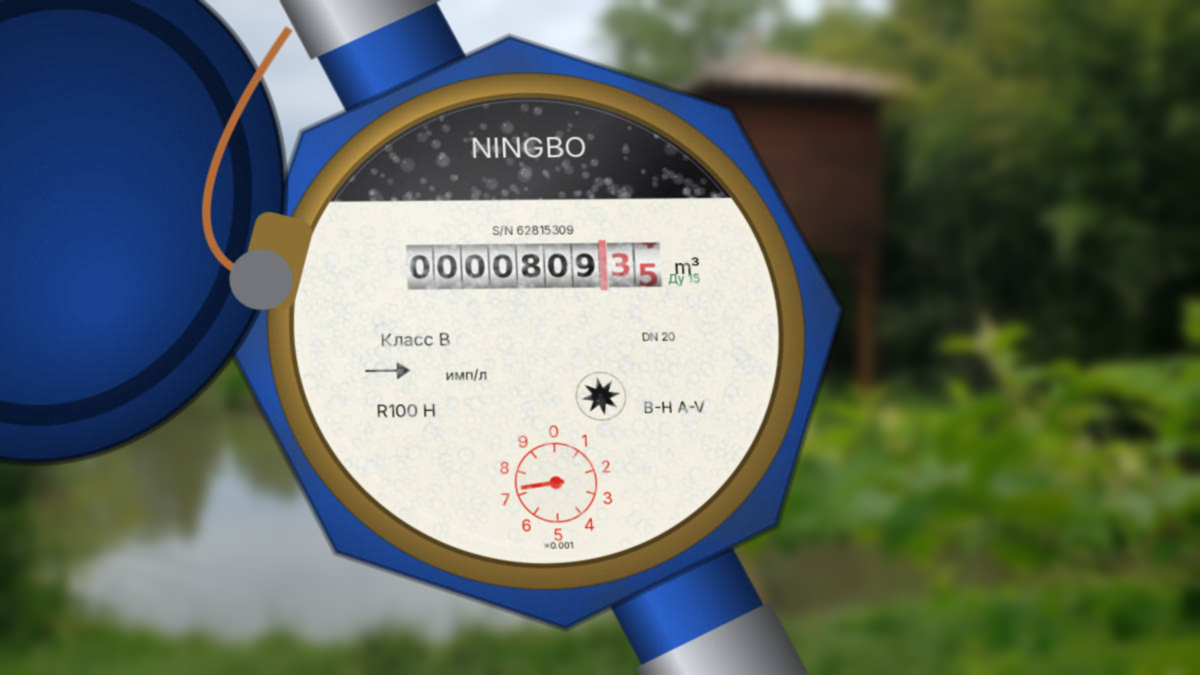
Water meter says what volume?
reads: 809.347 m³
